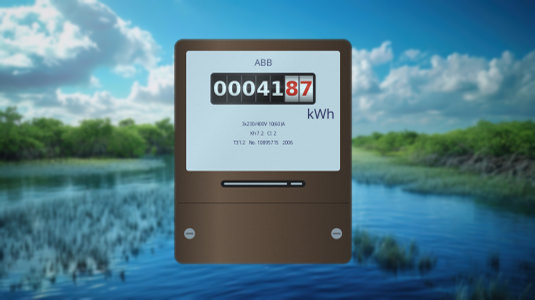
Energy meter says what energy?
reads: 41.87 kWh
